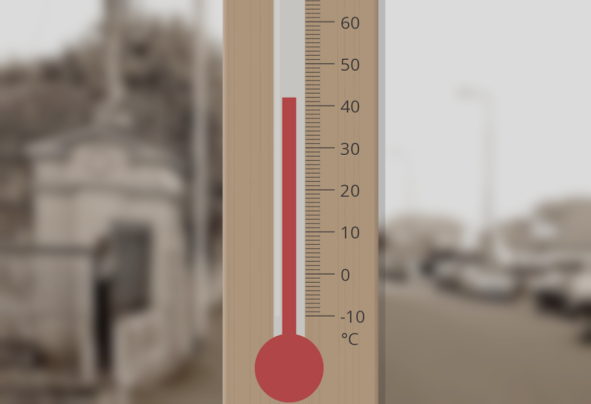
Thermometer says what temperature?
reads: 42 °C
